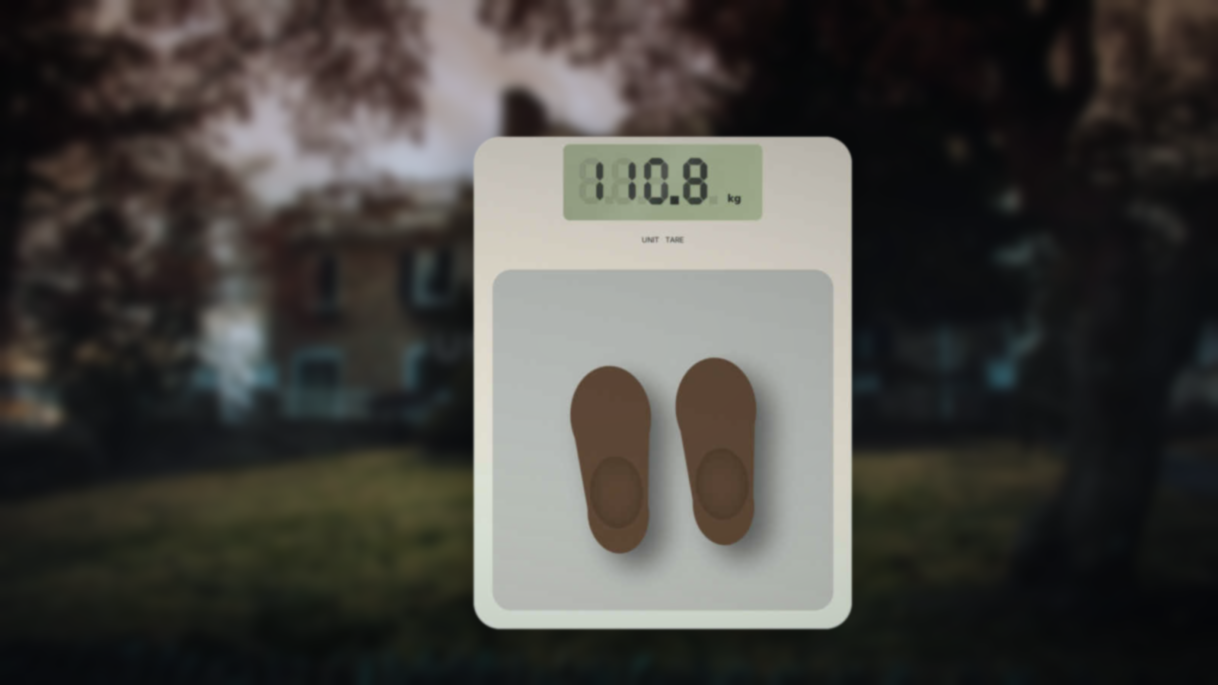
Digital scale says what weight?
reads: 110.8 kg
